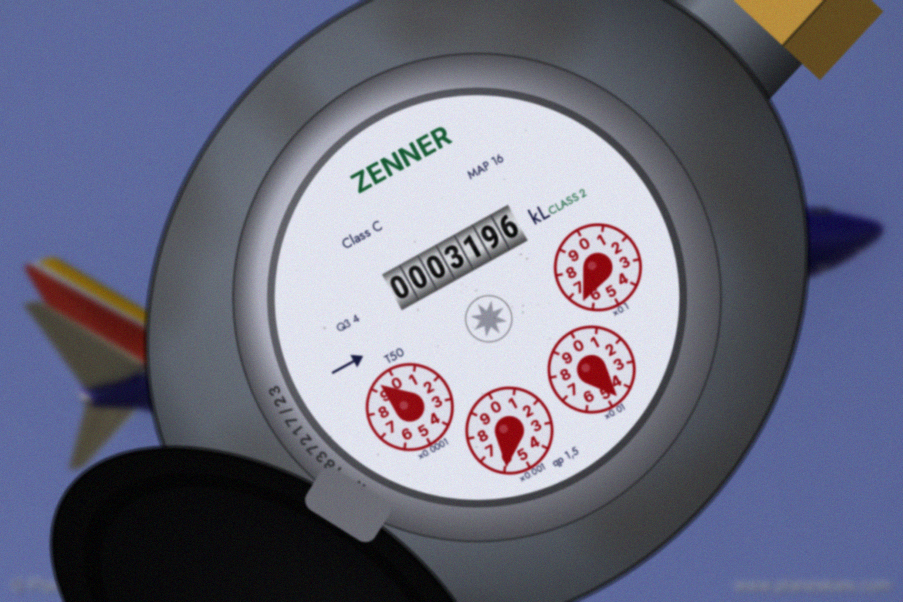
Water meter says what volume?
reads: 3196.6459 kL
